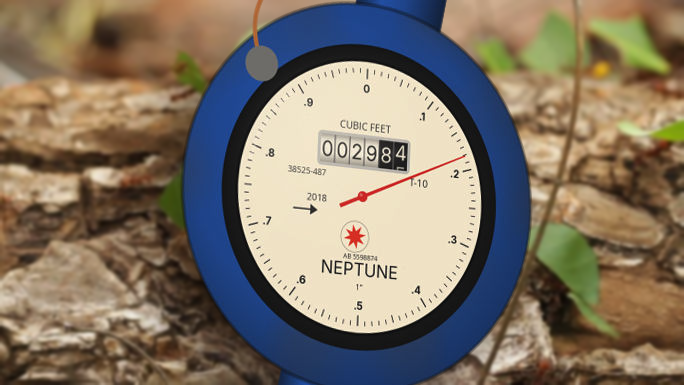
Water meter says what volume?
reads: 2984.18 ft³
